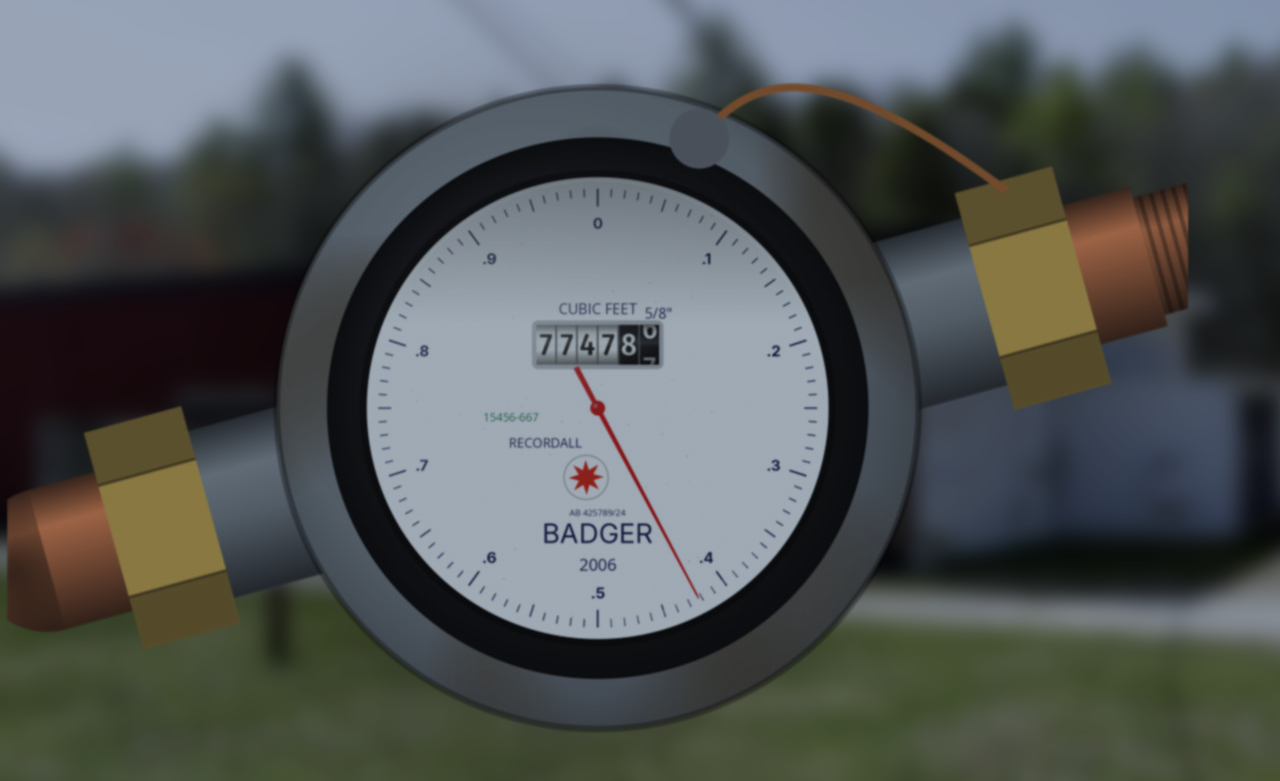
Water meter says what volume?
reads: 774786.42 ft³
